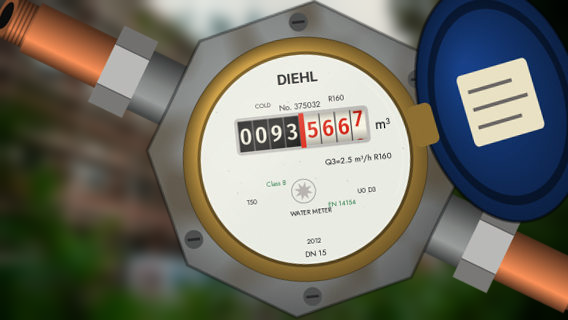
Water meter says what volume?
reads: 93.5667 m³
